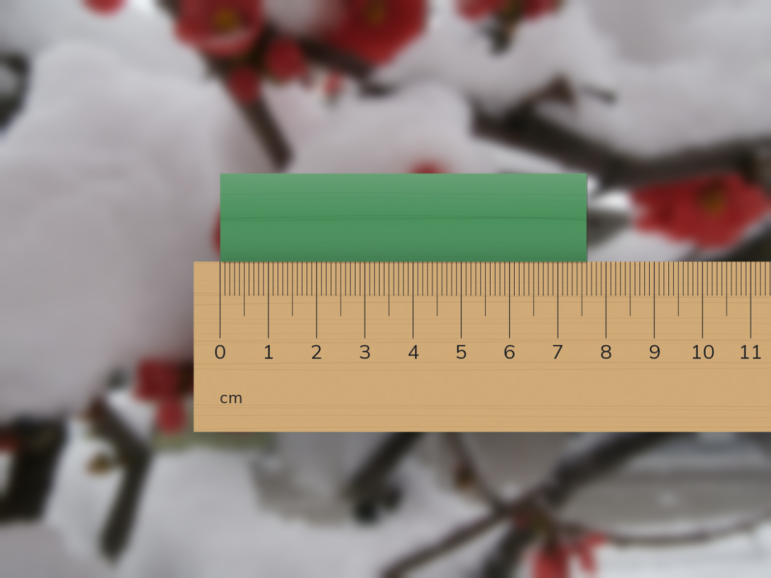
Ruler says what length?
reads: 7.6 cm
